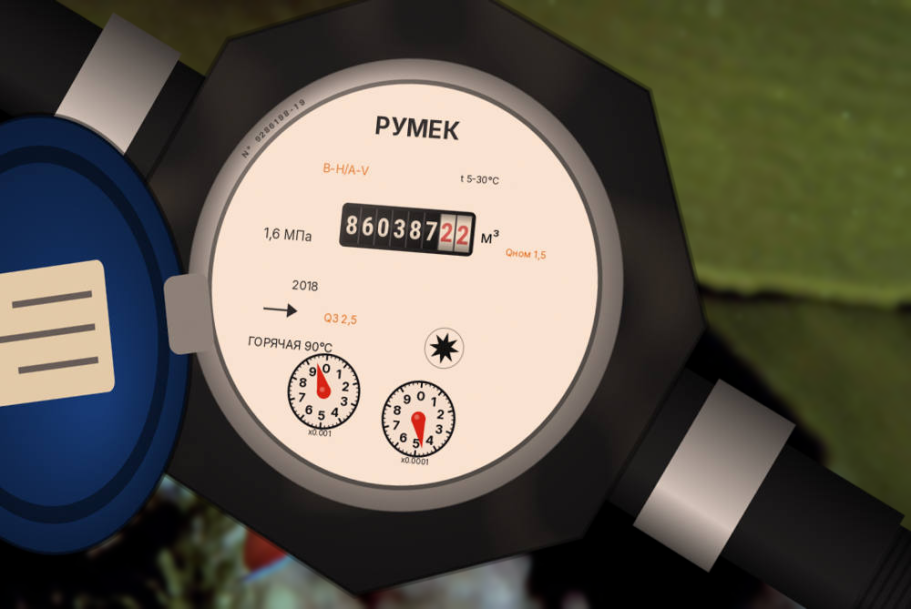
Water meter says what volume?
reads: 860387.2194 m³
